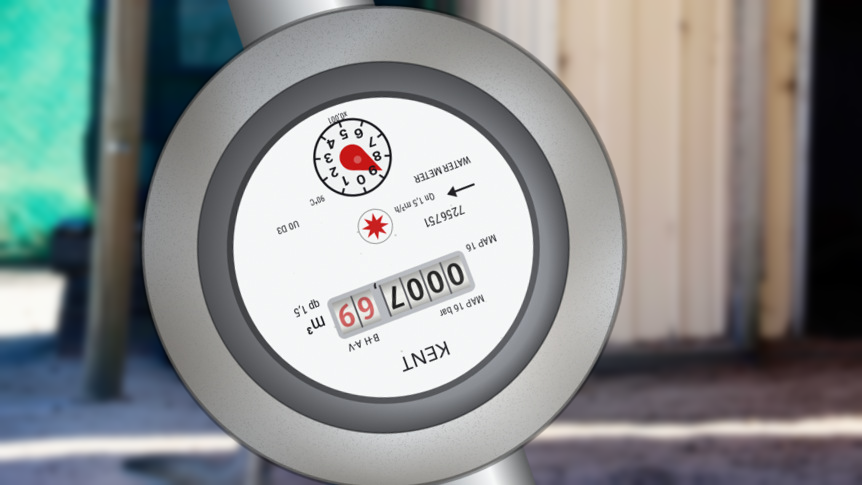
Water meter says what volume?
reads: 7.698 m³
